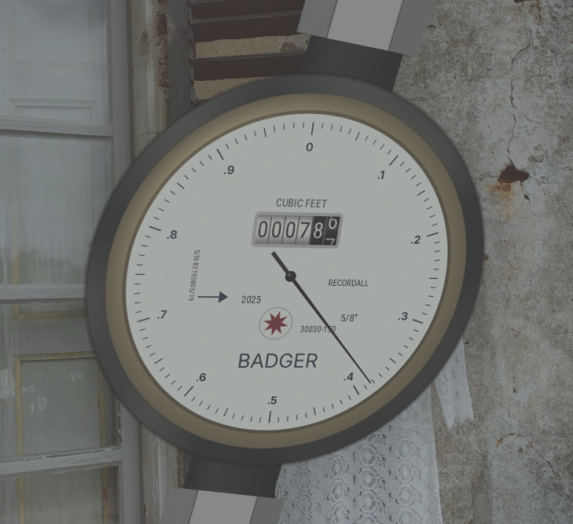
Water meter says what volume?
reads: 786.38 ft³
